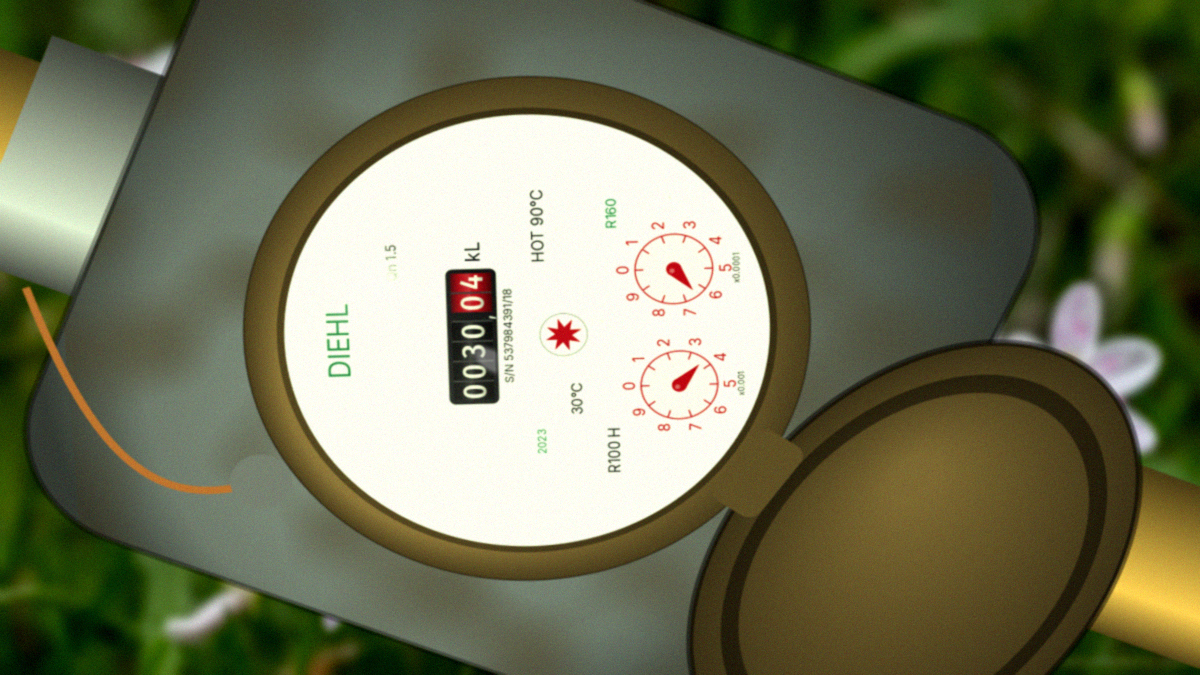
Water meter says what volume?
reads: 30.0436 kL
